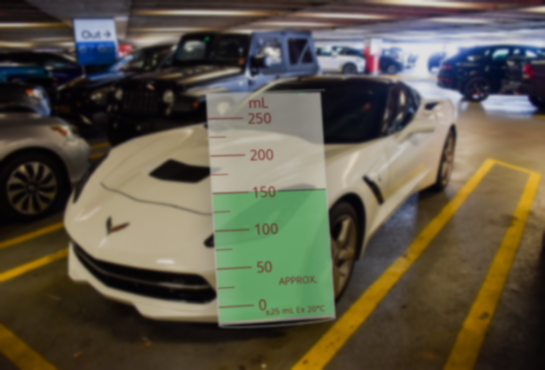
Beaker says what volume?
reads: 150 mL
